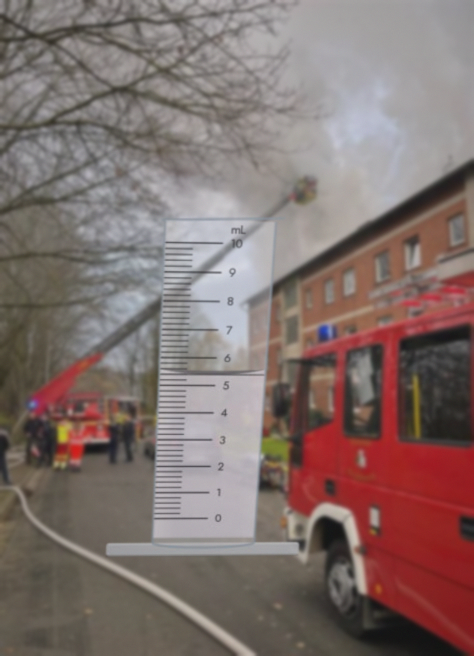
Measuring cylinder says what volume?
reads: 5.4 mL
